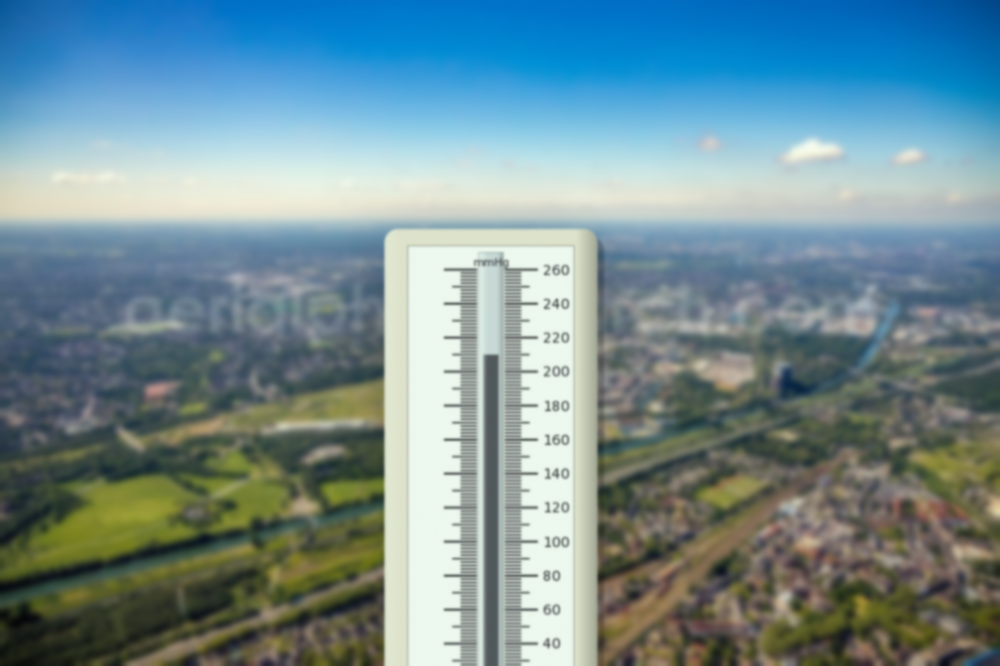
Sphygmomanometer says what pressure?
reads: 210 mmHg
